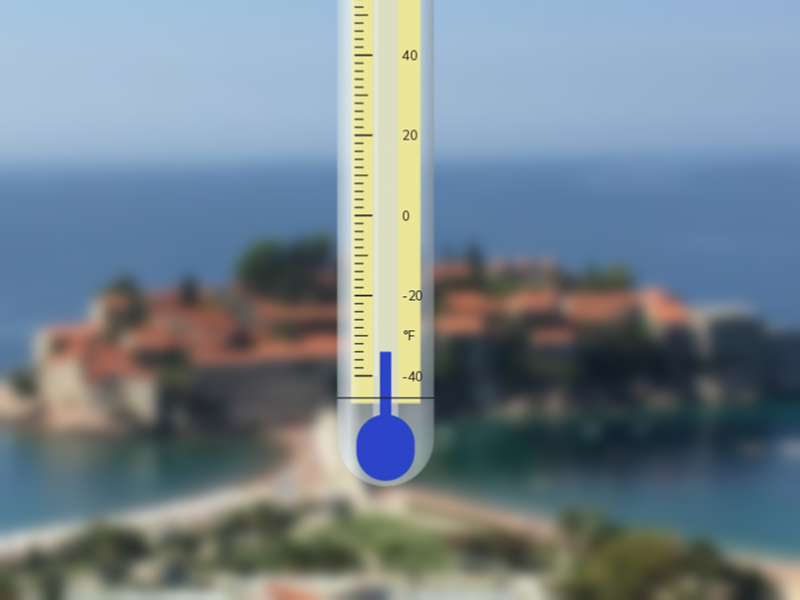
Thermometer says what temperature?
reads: -34 °F
